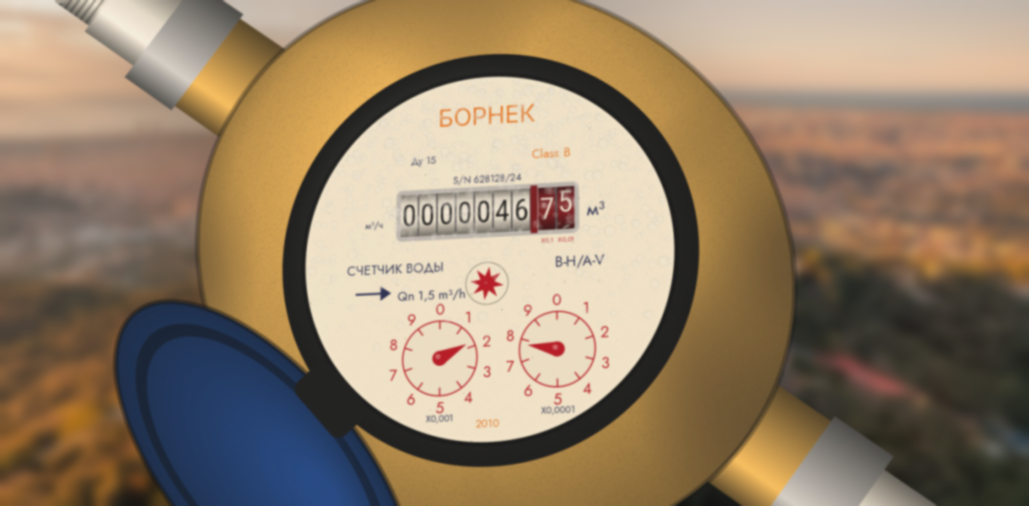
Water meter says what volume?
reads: 46.7517 m³
